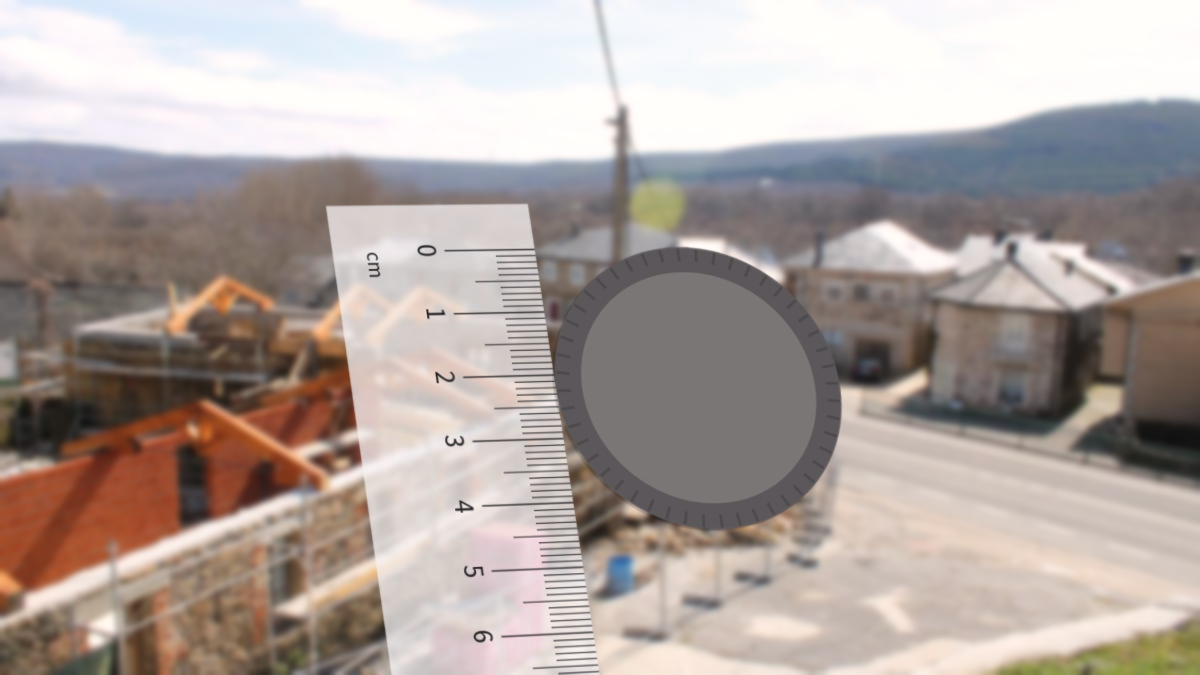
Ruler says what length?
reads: 4.5 cm
